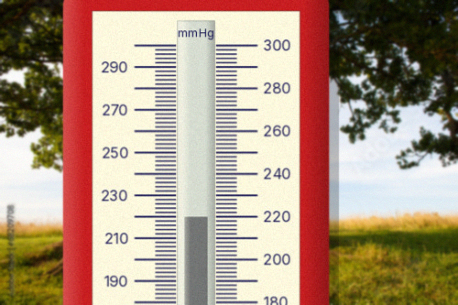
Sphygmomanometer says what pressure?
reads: 220 mmHg
